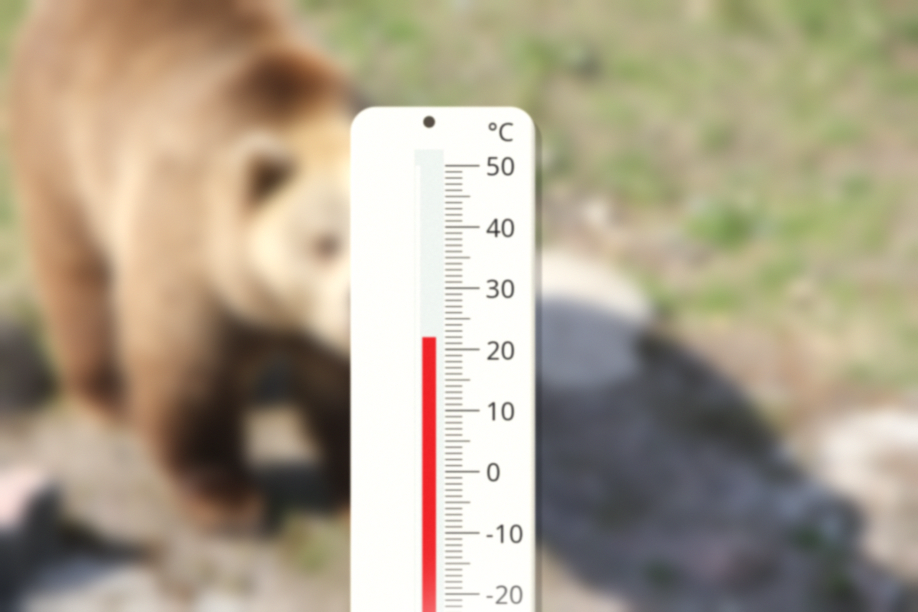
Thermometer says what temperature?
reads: 22 °C
